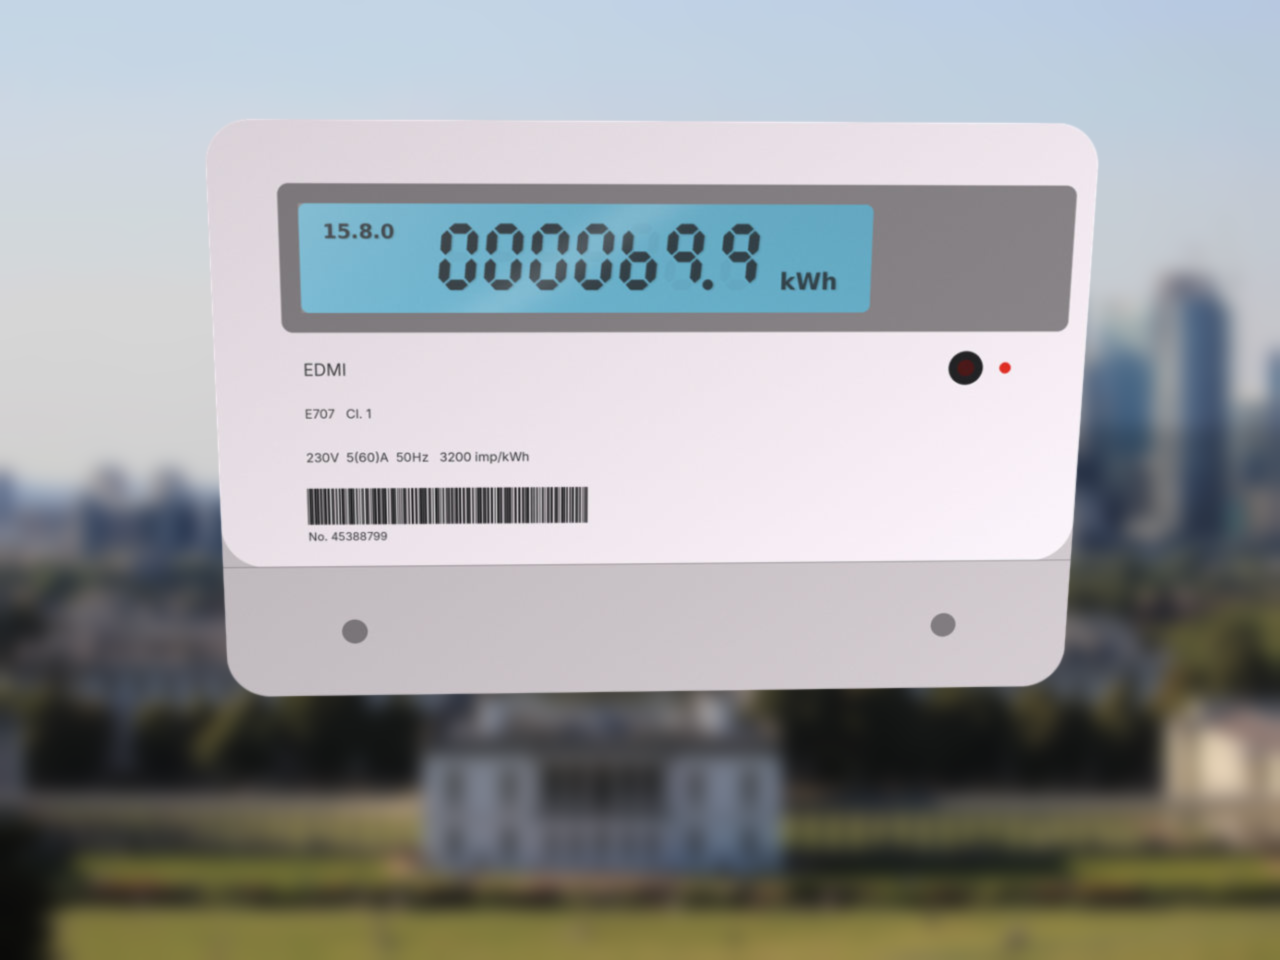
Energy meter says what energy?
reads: 69.9 kWh
